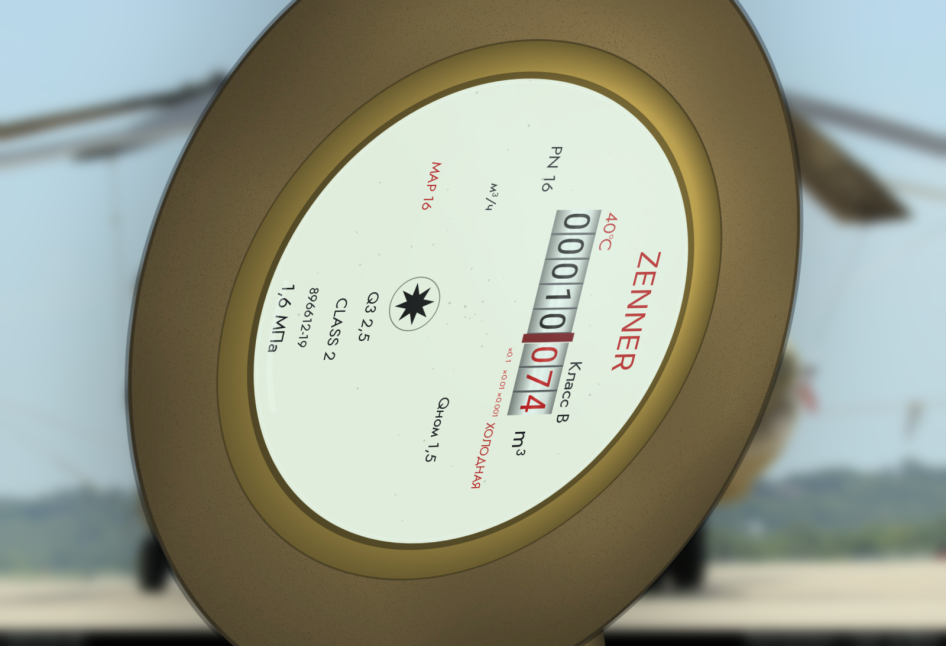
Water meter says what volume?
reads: 10.074 m³
